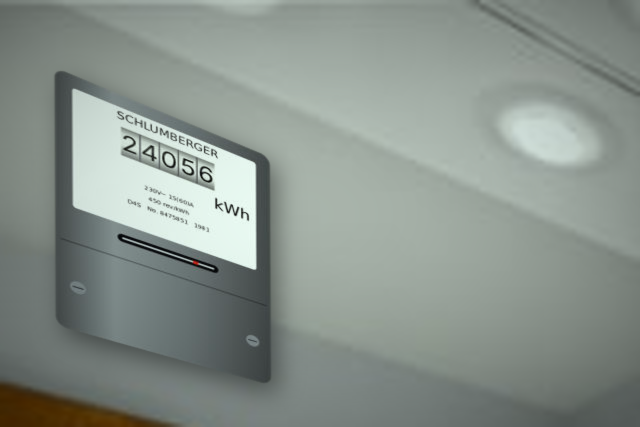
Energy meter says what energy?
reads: 24056 kWh
